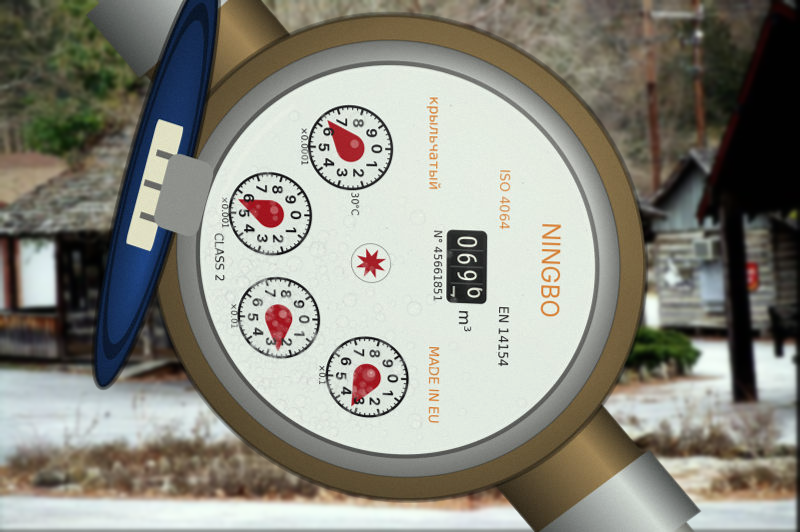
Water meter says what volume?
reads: 696.3256 m³
